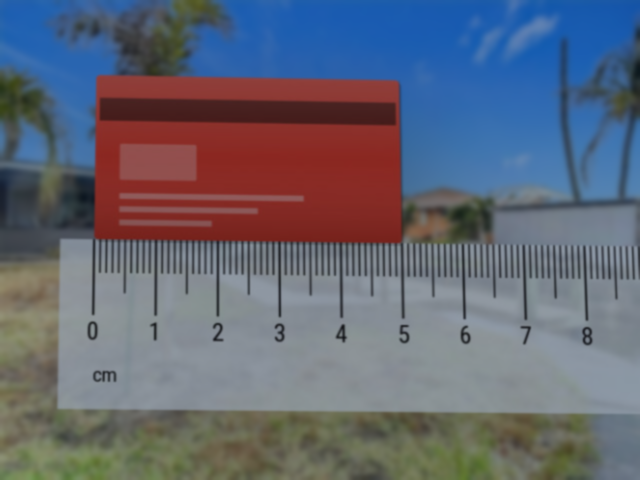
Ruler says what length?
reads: 5 cm
